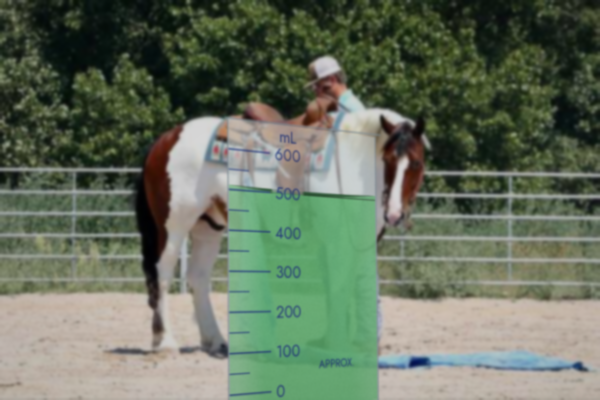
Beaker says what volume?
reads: 500 mL
